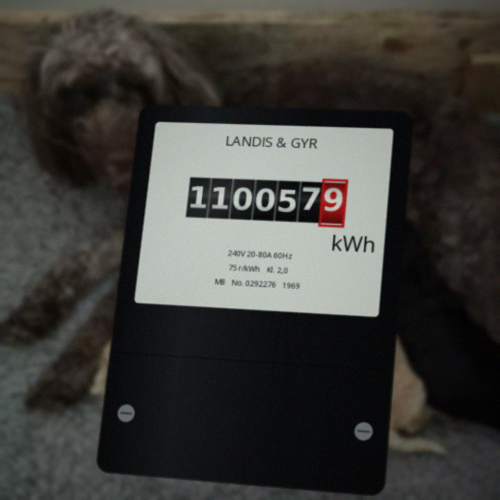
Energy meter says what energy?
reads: 110057.9 kWh
